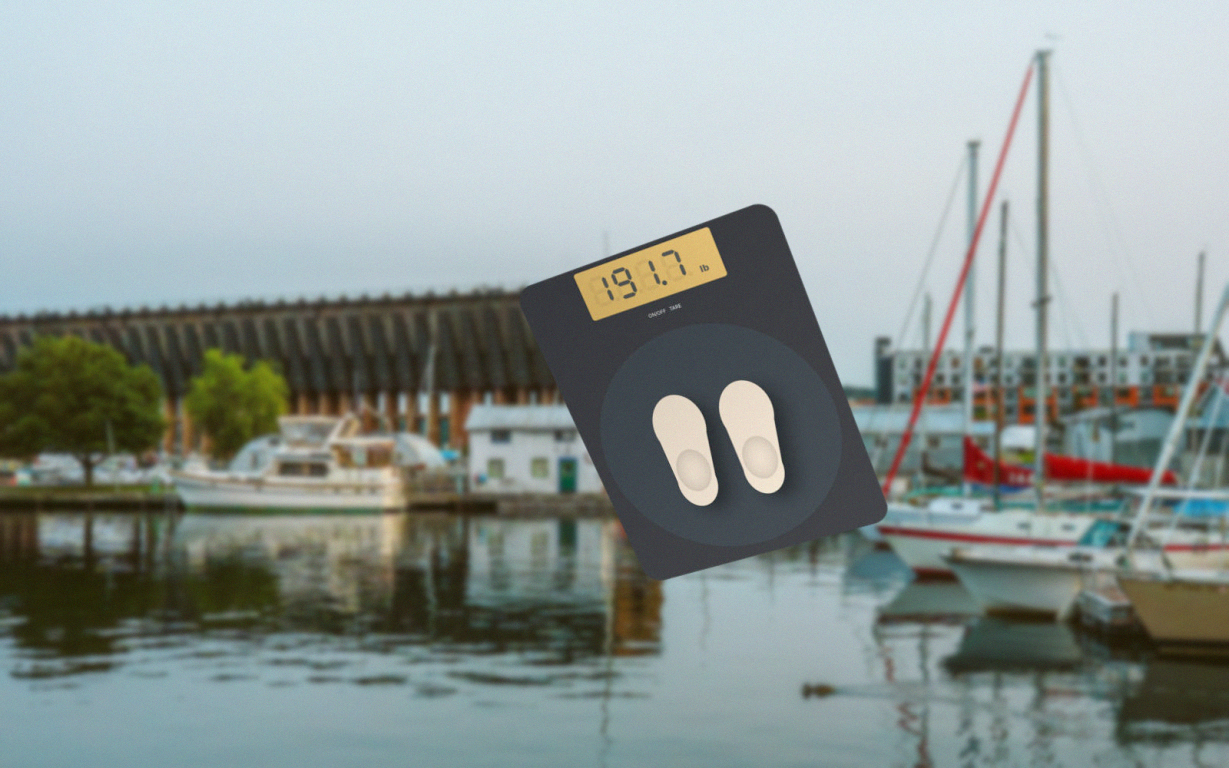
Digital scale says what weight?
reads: 191.7 lb
